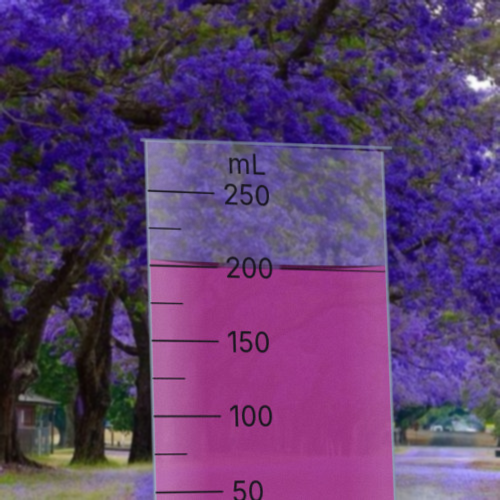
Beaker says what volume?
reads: 200 mL
